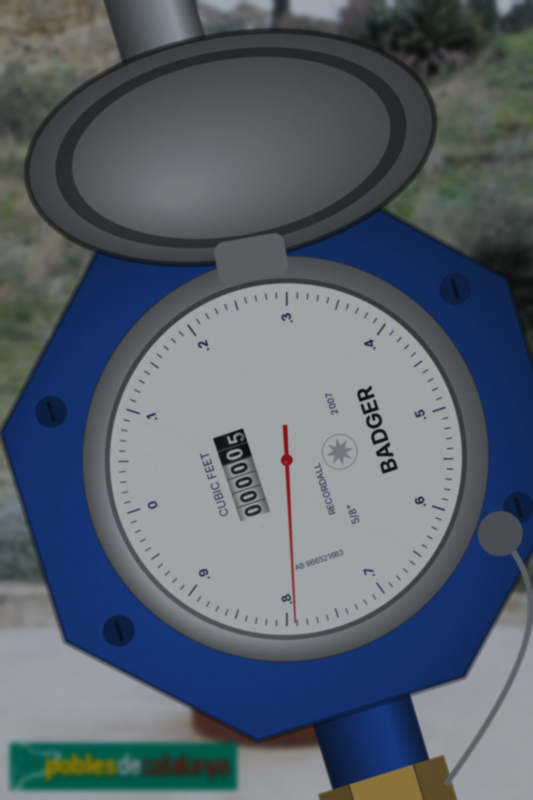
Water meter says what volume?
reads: 4.79 ft³
